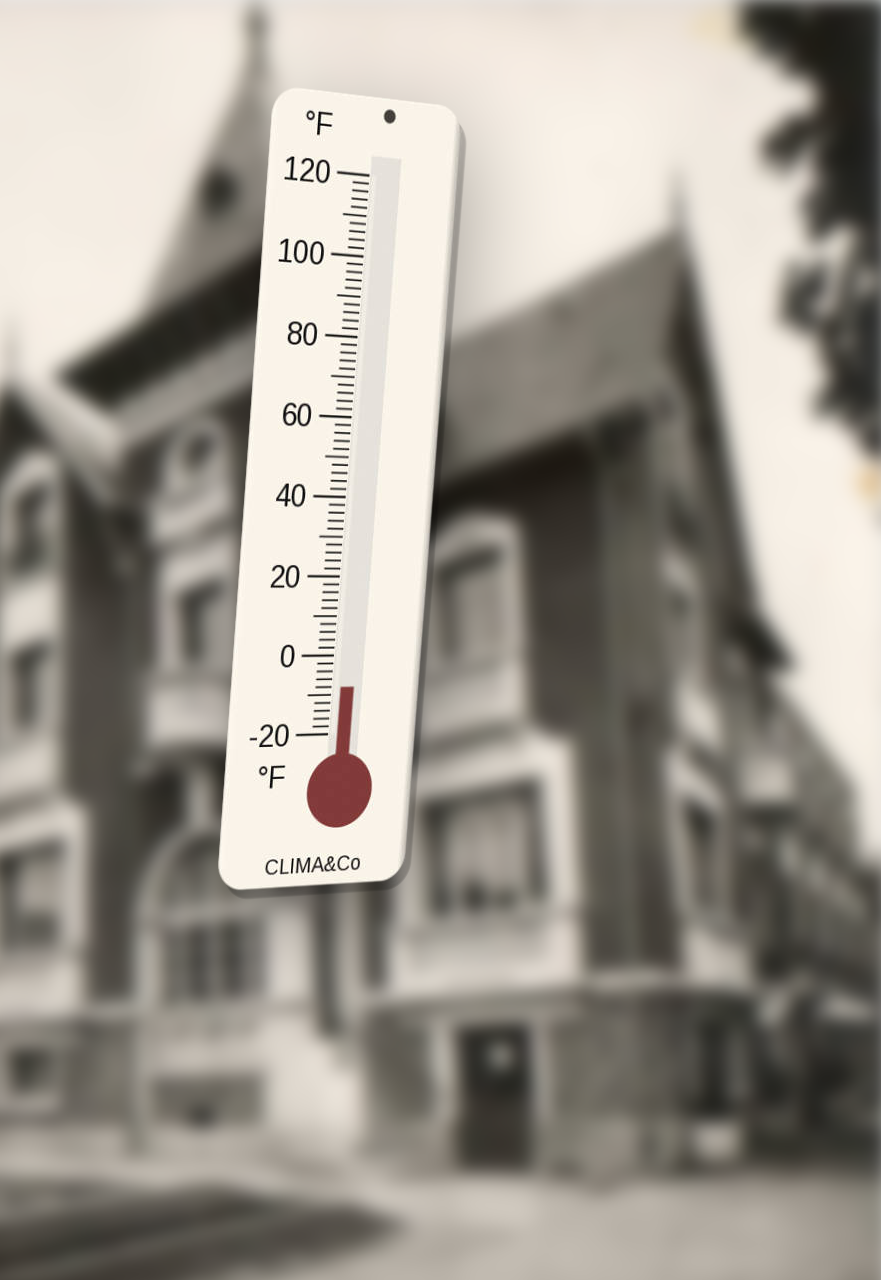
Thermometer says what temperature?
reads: -8 °F
